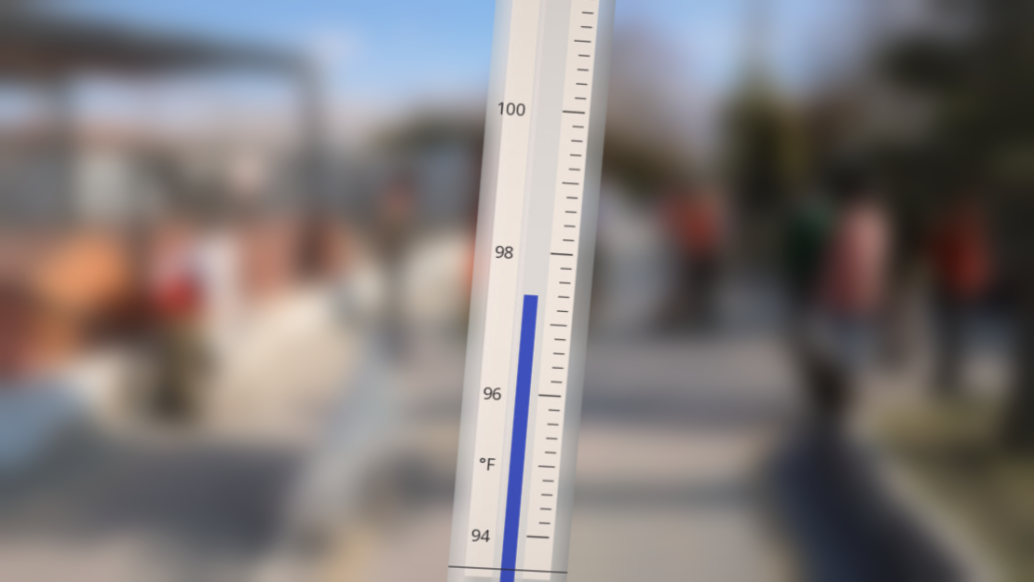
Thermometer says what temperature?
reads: 97.4 °F
